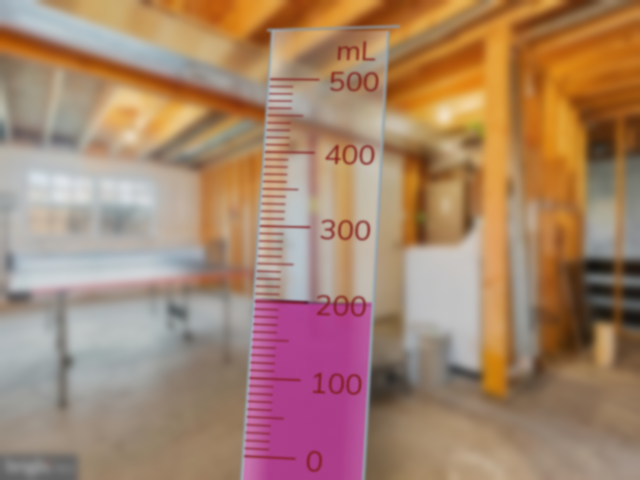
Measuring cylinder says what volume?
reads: 200 mL
